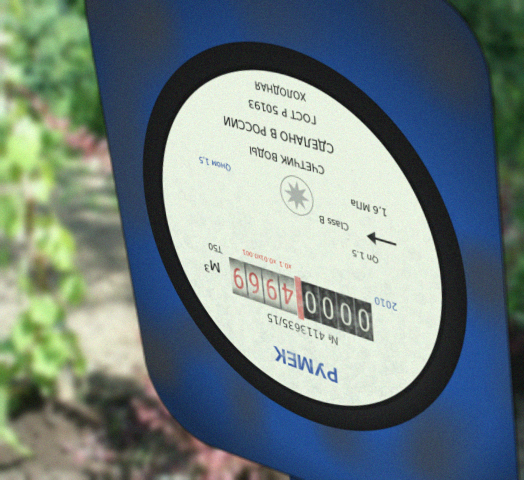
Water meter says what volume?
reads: 0.4969 m³
